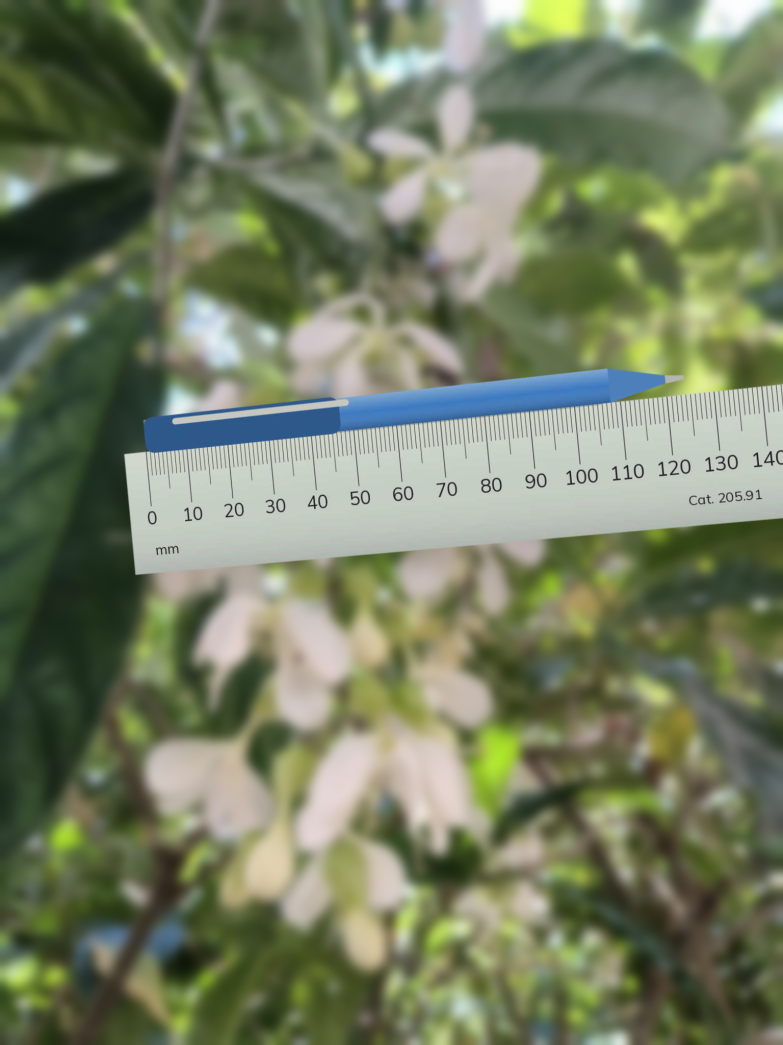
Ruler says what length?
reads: 124 mm
